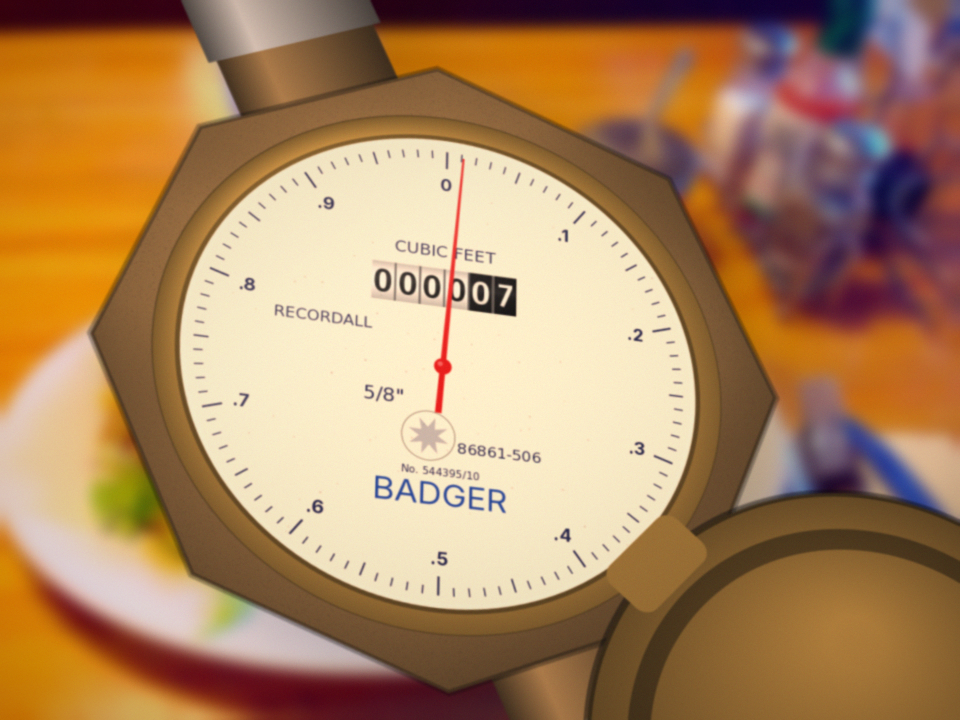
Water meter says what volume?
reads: 7.01 ft³
